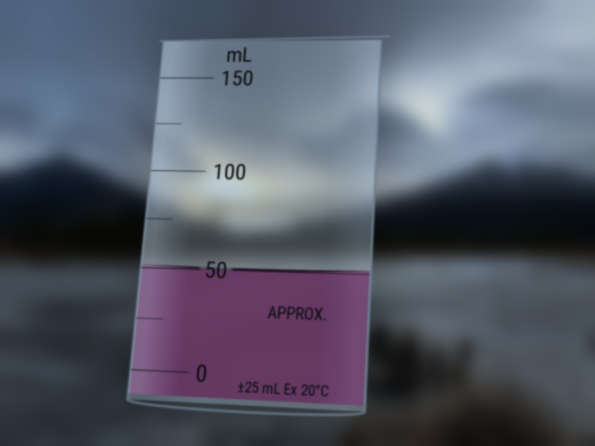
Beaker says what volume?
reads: 50 mL
